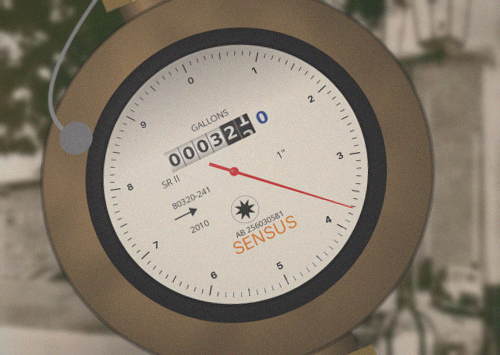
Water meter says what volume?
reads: 3213.7 gal
